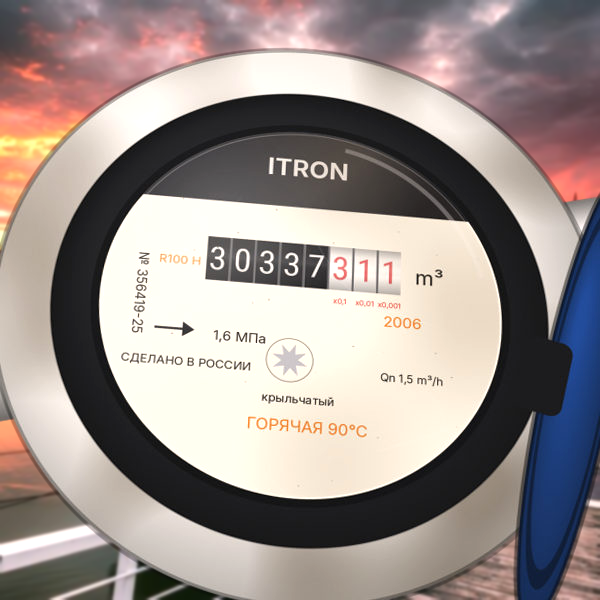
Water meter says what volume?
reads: 30337.311 m³
